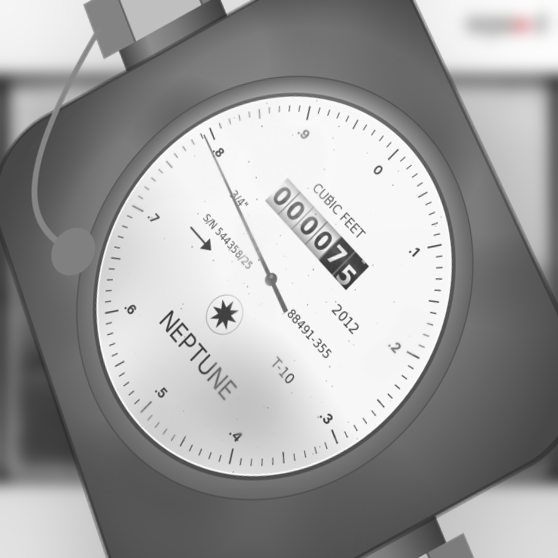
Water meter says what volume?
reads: 74.79 ft³
